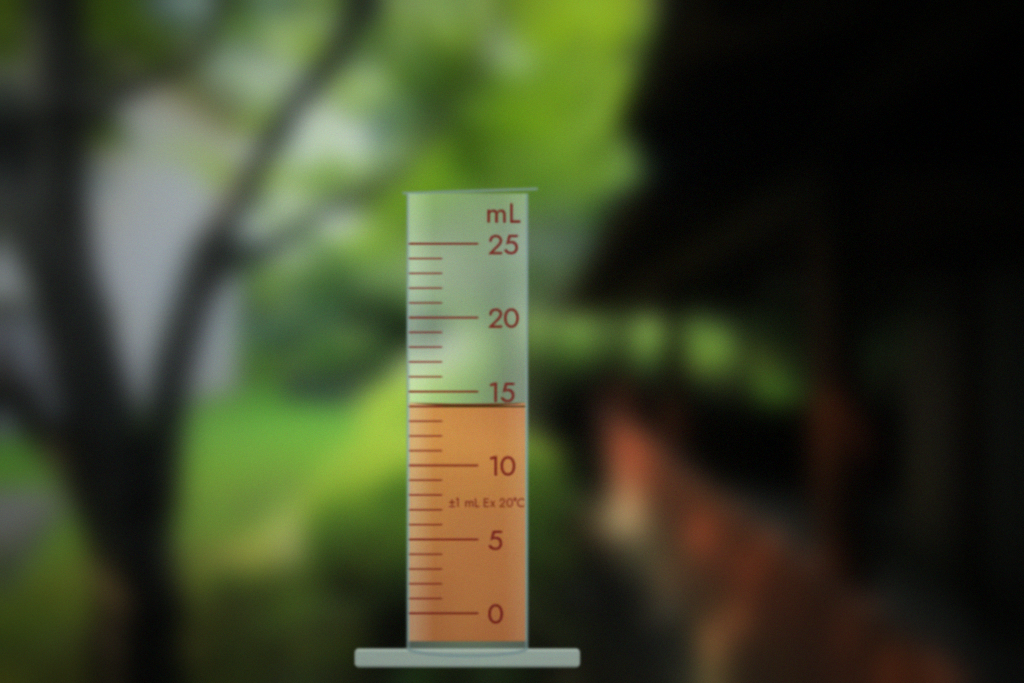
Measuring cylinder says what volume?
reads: 14 mL
